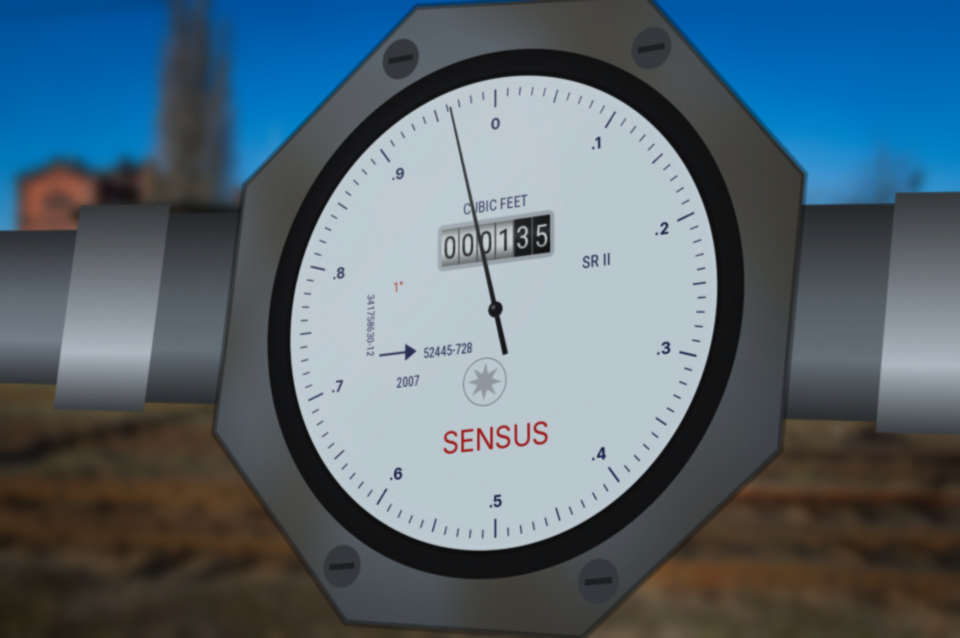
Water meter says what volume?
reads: 134.96 ft³
